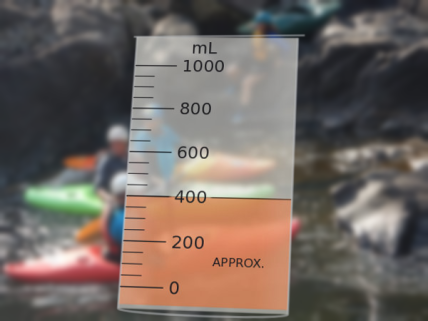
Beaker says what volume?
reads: 400 mL
